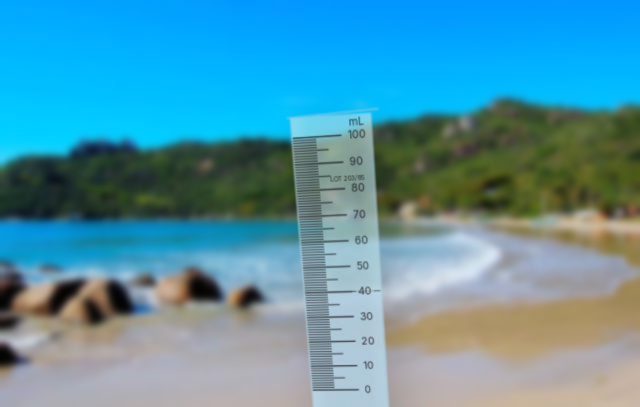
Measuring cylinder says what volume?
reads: 40 mL
